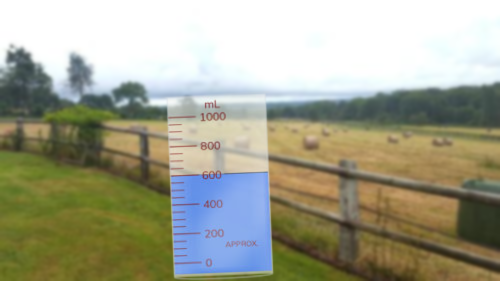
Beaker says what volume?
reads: 600 mL
